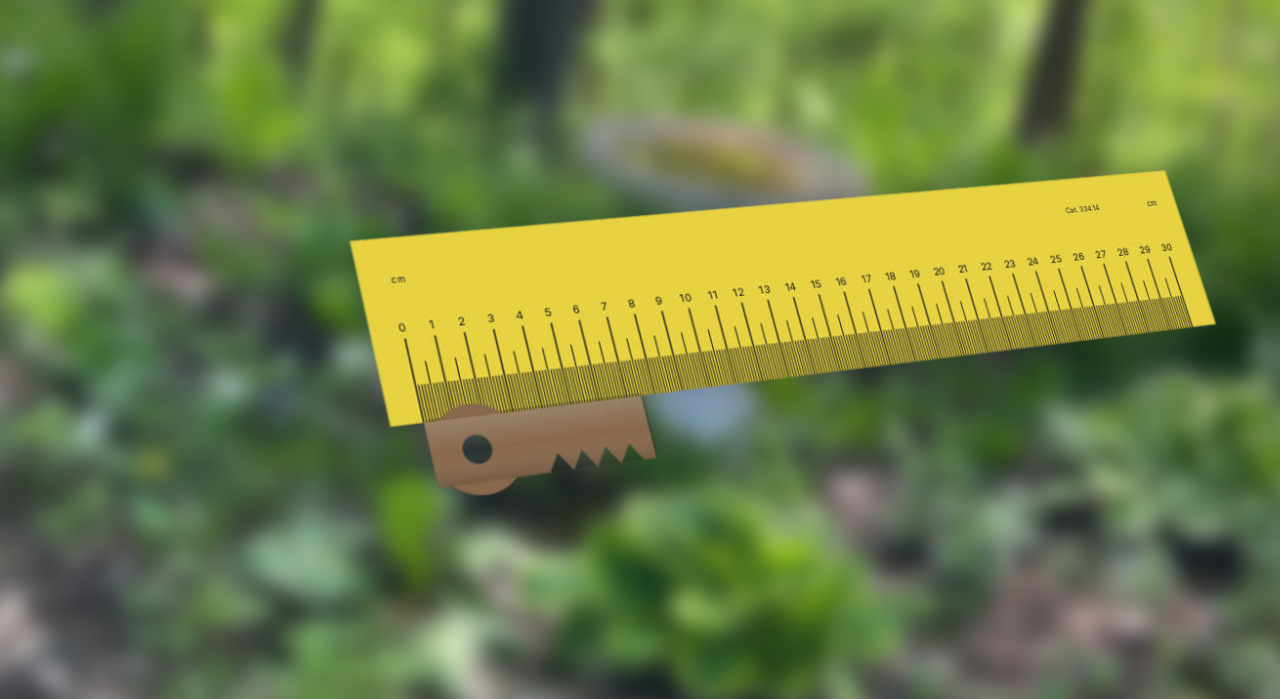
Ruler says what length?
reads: 7.5 cm
